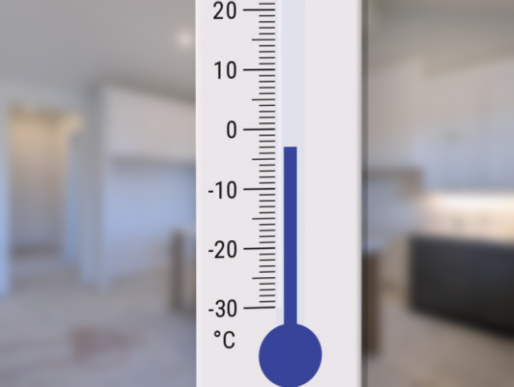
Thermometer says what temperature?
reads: -3 °C
